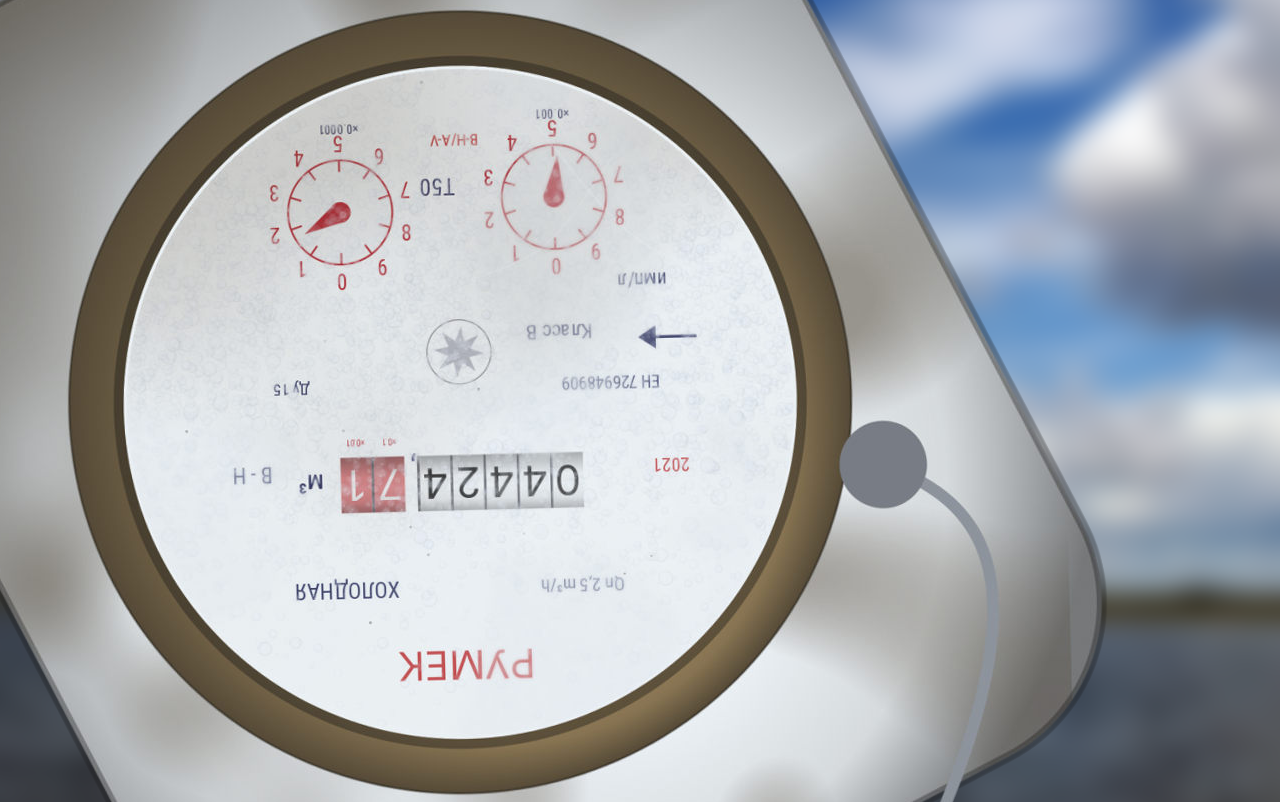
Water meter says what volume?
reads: 4424.7151 m³
